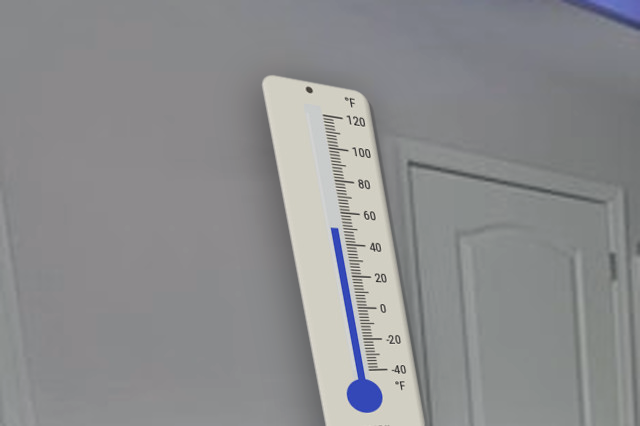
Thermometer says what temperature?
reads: 50 °F
